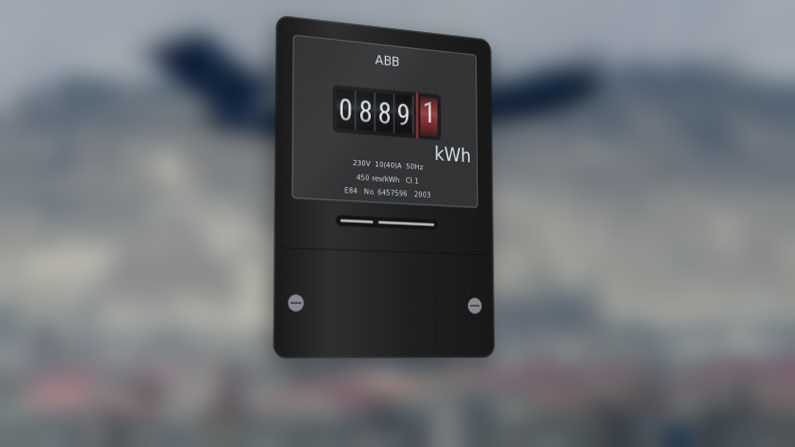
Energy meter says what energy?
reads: 889.1 kWh
